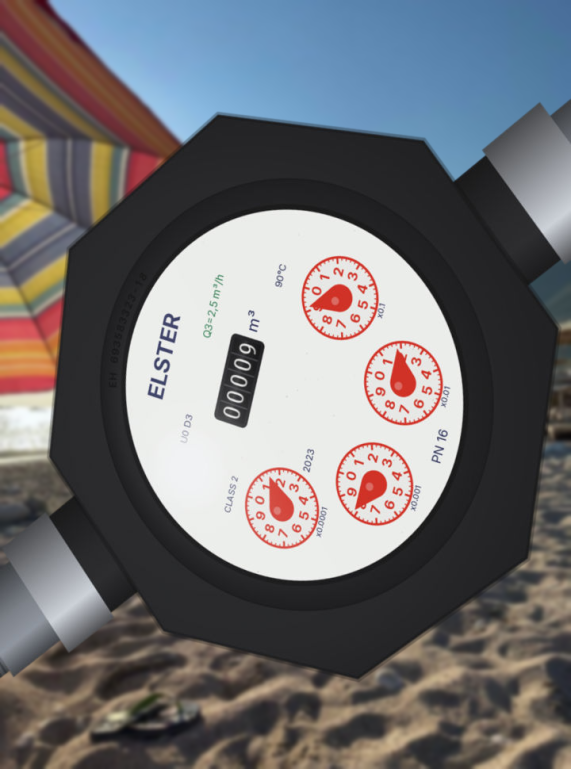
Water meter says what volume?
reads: 8.9181 m³
